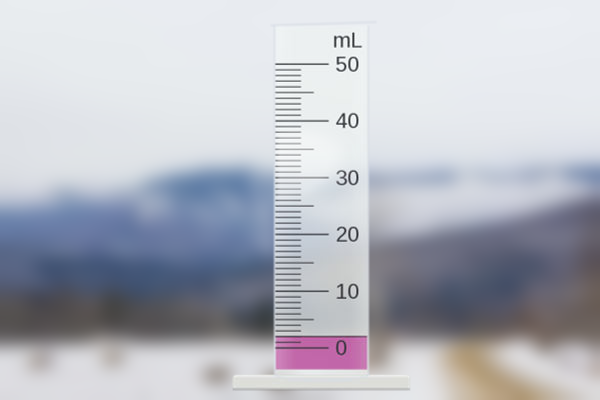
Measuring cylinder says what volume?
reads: 2 mL
